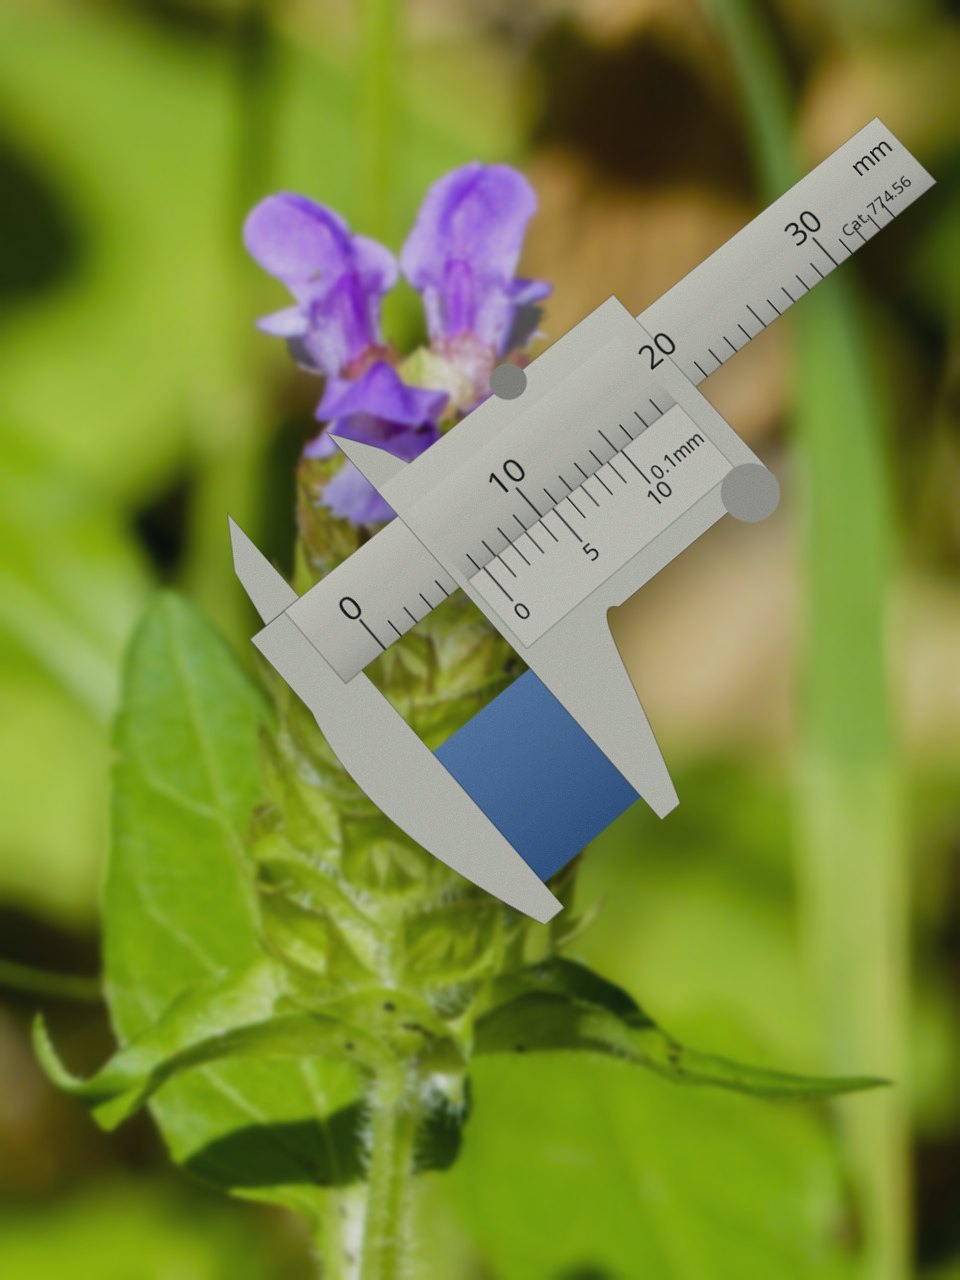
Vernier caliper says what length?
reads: 6.2 mm
